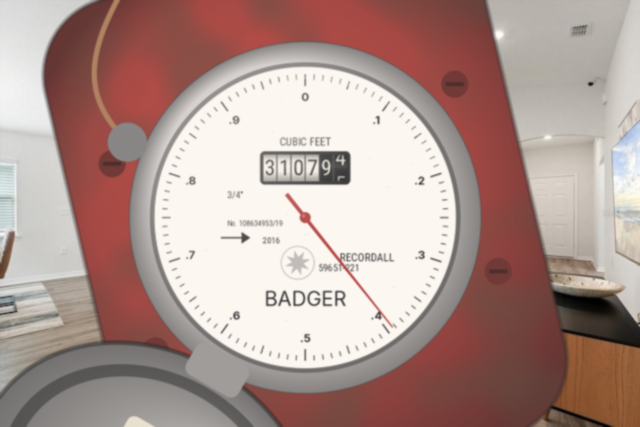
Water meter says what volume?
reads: 310794.39 ft³
